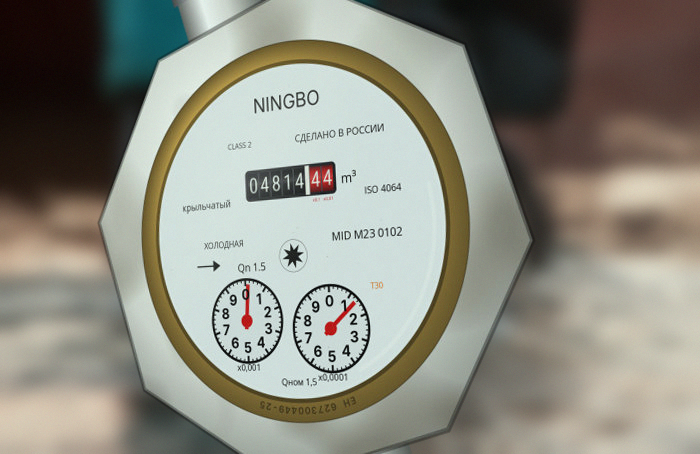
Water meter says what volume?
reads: 4814.4401 m³
